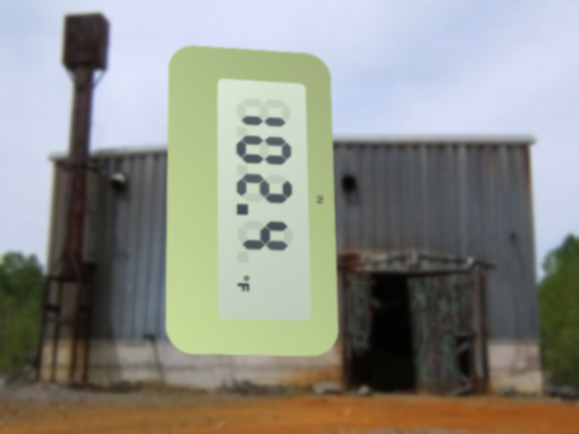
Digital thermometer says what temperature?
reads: 102.4 °F
